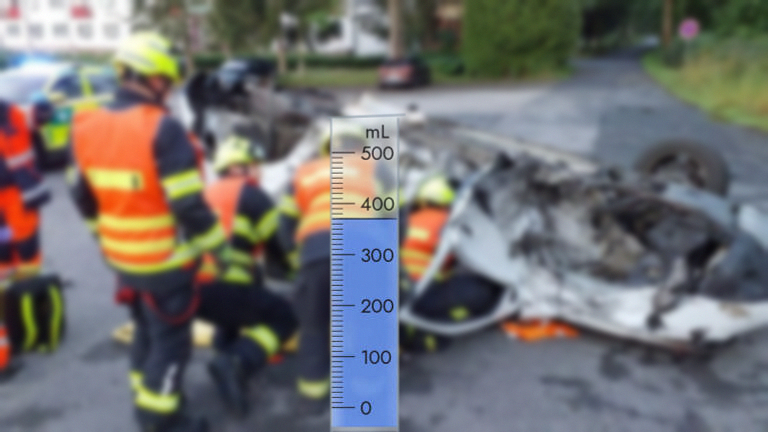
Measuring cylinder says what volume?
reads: 370 mL
